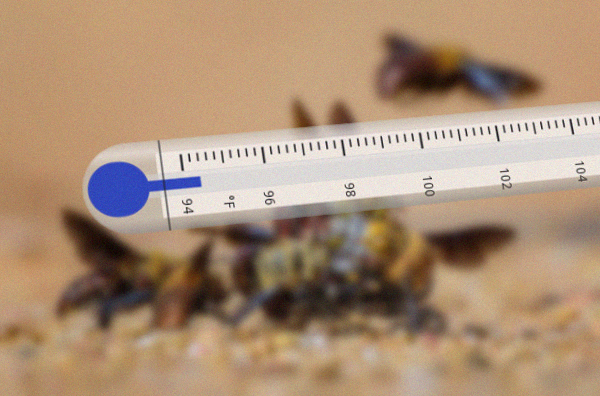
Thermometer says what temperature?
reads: 94.4 °F
